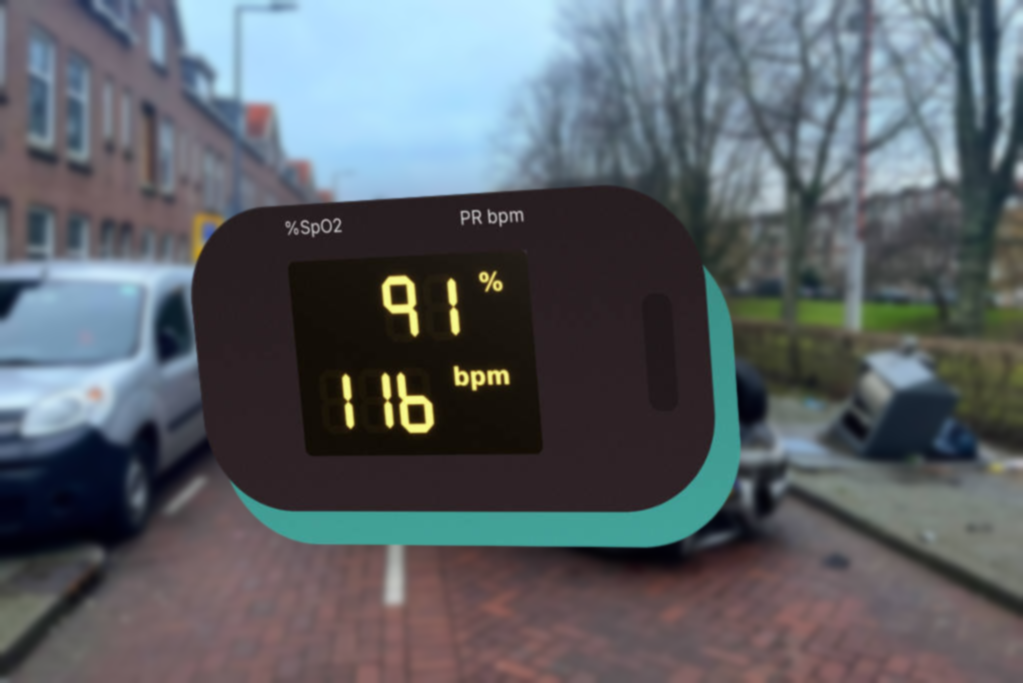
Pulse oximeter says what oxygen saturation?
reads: 91 %
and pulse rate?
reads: 116 bpm
